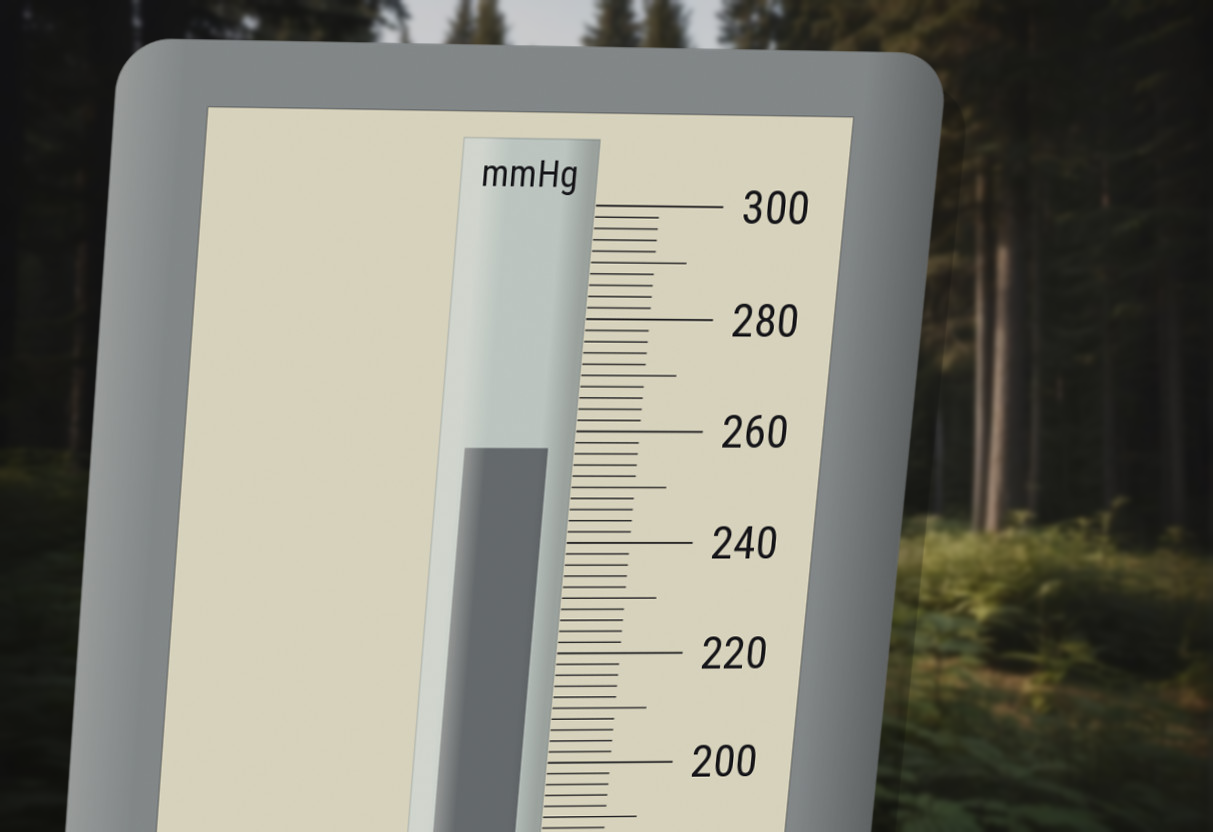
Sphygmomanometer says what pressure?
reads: 257 mmHg
